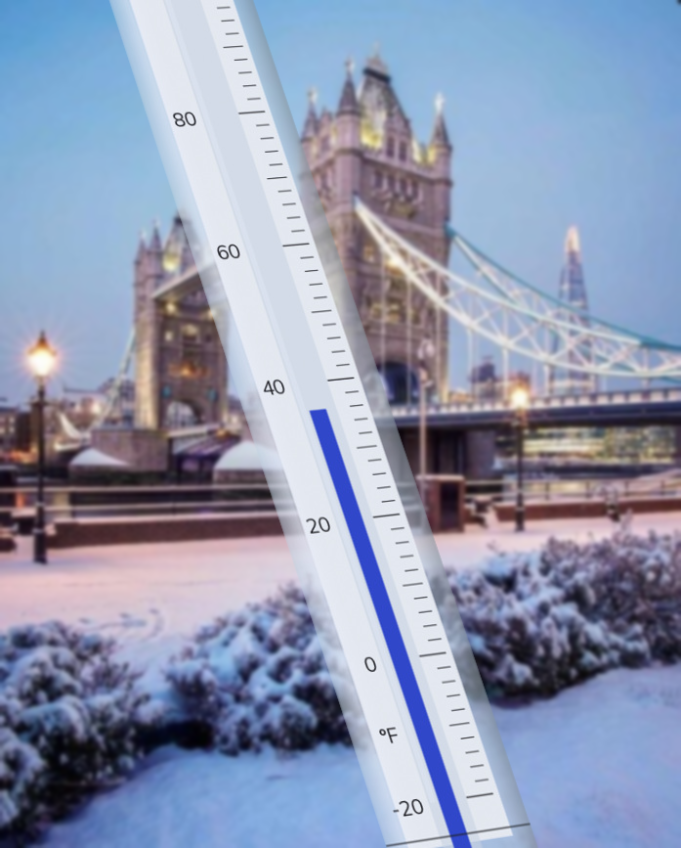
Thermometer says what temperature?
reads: 36 °F
